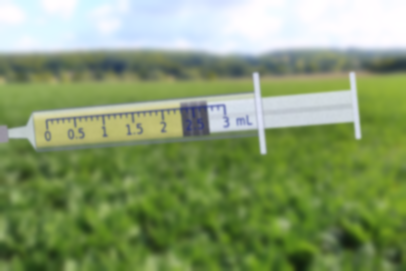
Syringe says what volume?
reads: 2.3 mL
